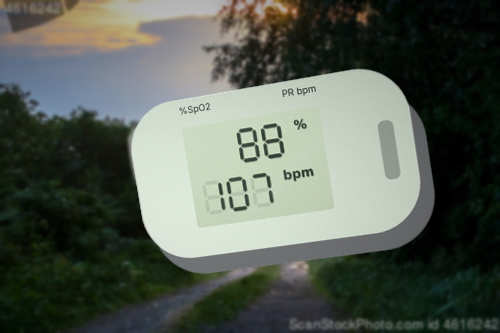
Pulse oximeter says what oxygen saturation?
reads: 88 %
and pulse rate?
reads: 107 bpm
